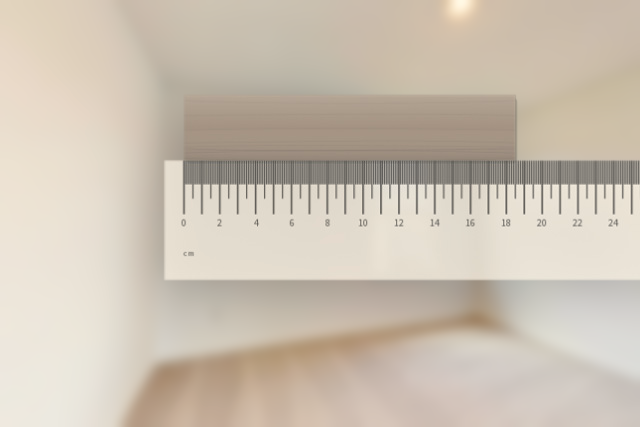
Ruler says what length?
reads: 18.5 cm
